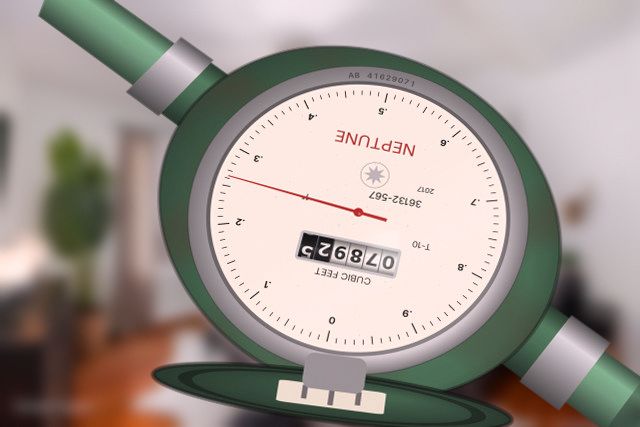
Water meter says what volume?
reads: 78925.26 ft³
